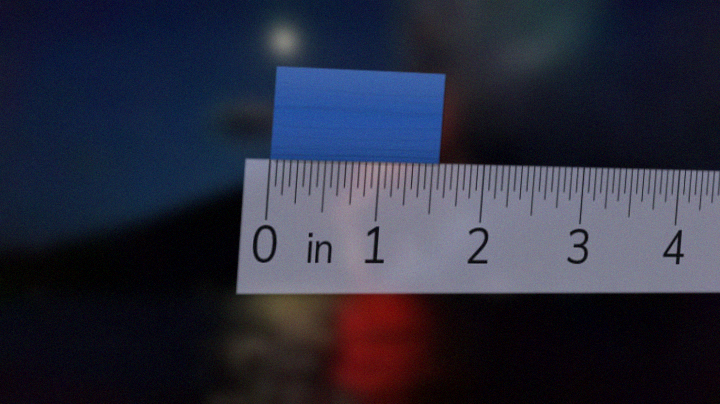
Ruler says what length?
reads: 1.5625 in
